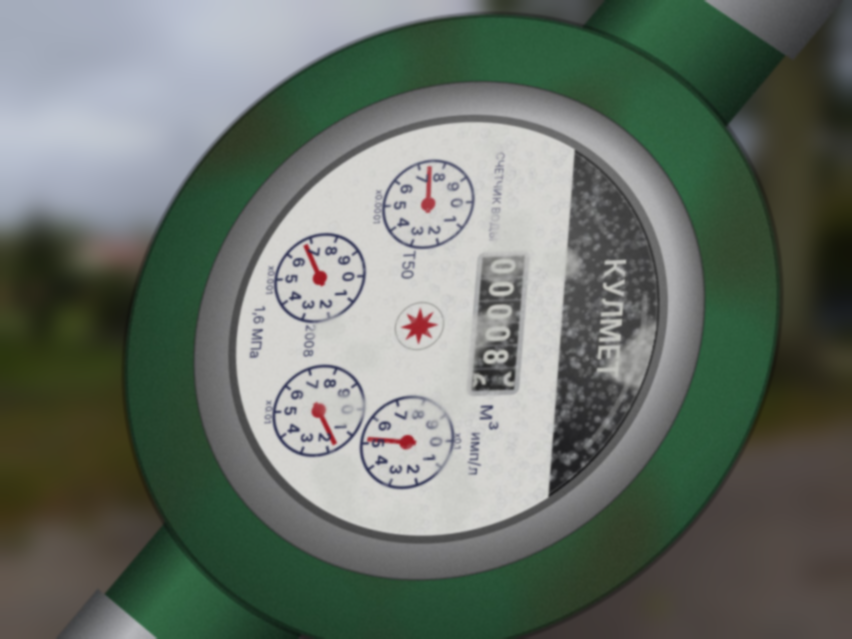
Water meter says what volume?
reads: 85.5167 m³
